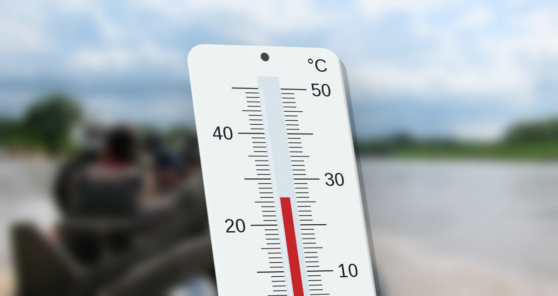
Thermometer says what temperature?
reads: 26 °C
